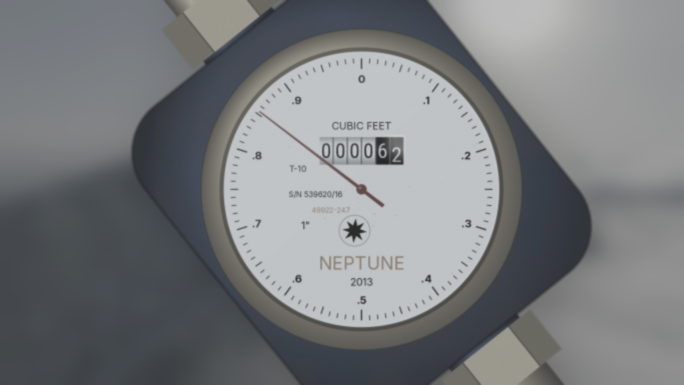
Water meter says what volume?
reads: 61.85 ft³
